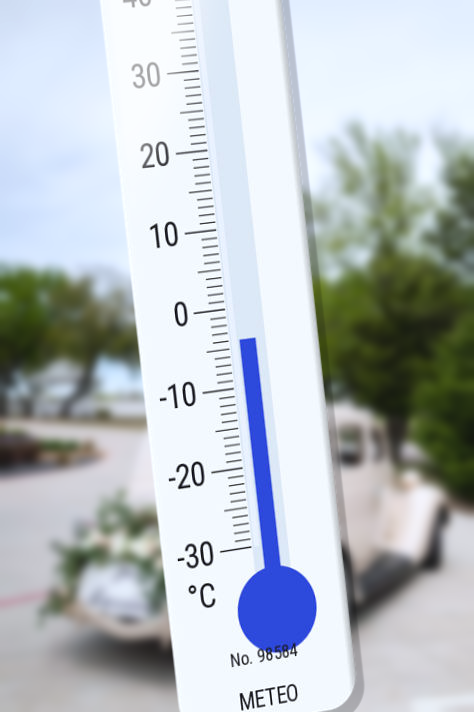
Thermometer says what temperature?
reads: -4 °C
